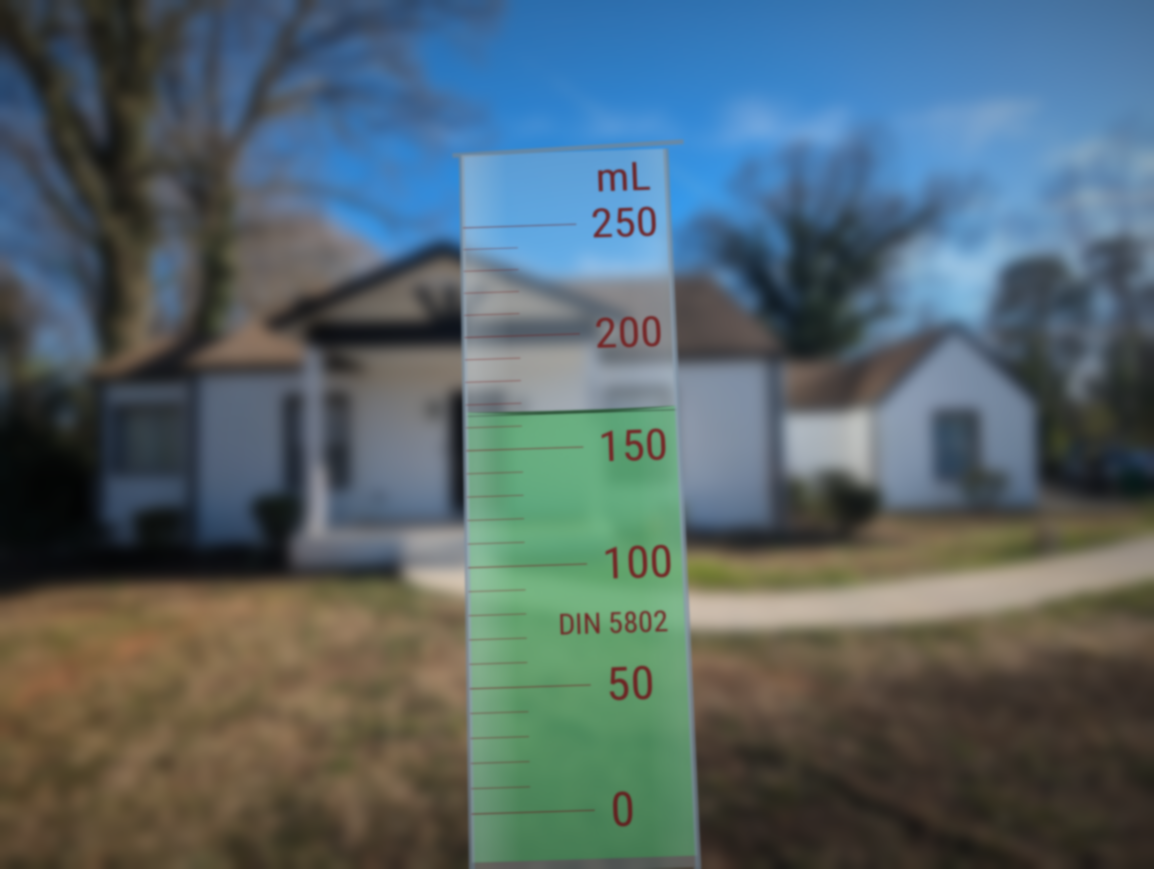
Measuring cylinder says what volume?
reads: 165 mL
